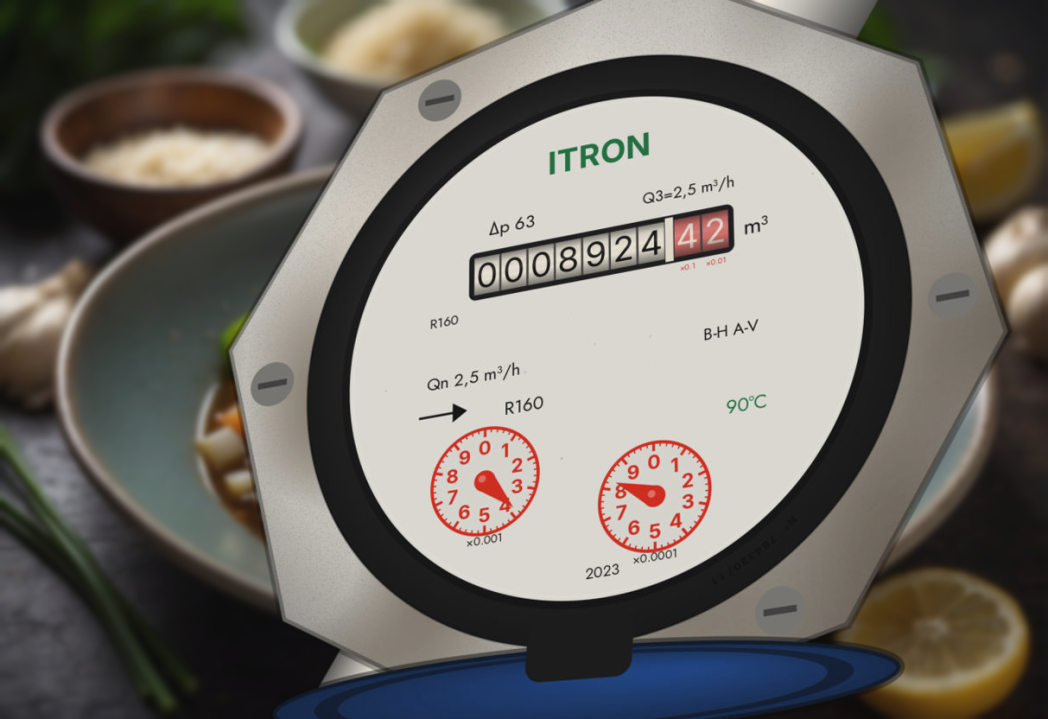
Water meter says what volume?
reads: 8924.4238 m³
